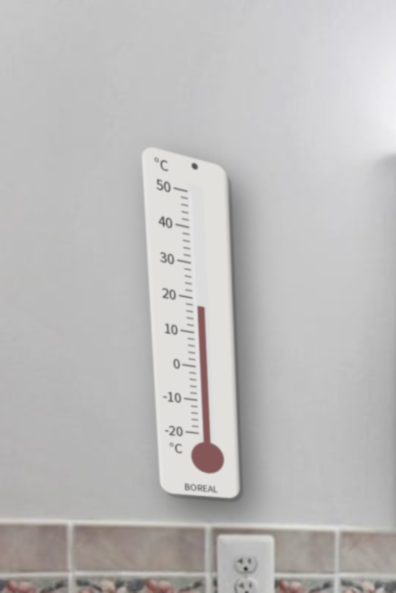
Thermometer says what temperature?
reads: 18 °C
